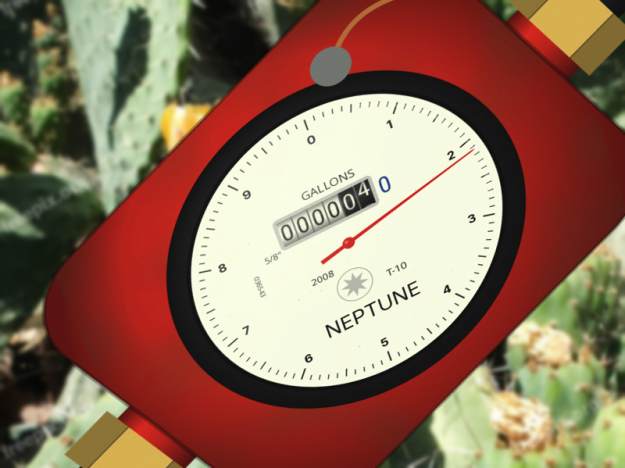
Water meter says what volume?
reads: 42.1 gal
